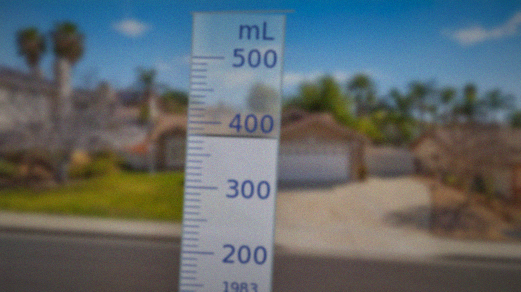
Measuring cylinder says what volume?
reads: 380 mL
